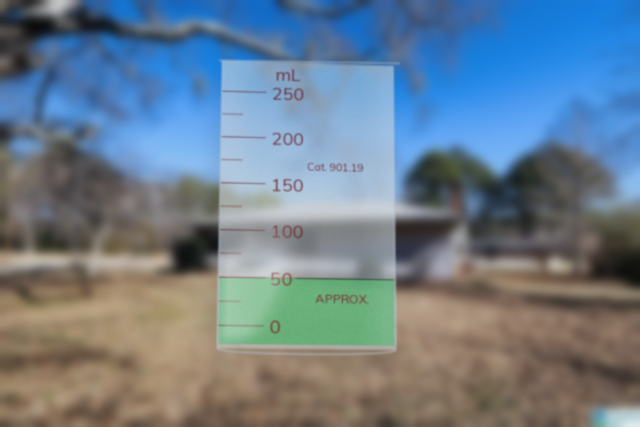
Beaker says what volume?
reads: 50 mL
